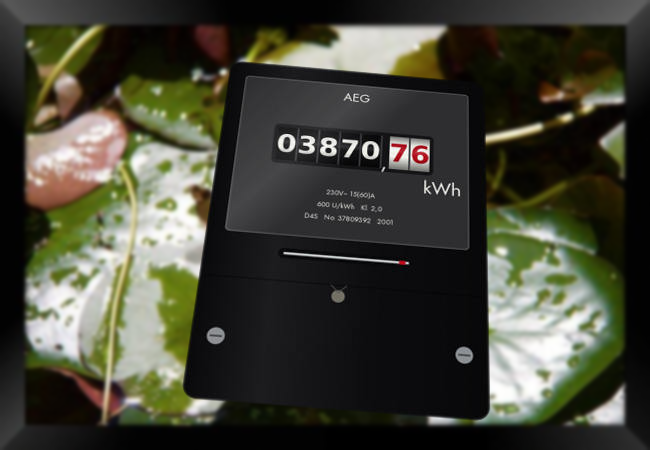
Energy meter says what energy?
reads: 3870.76 kWh
